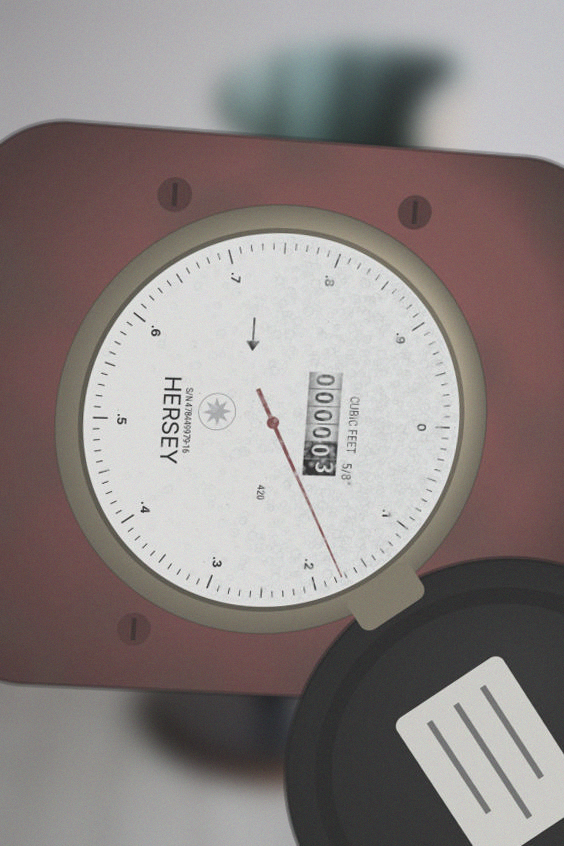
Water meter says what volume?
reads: 3.17 ft³
